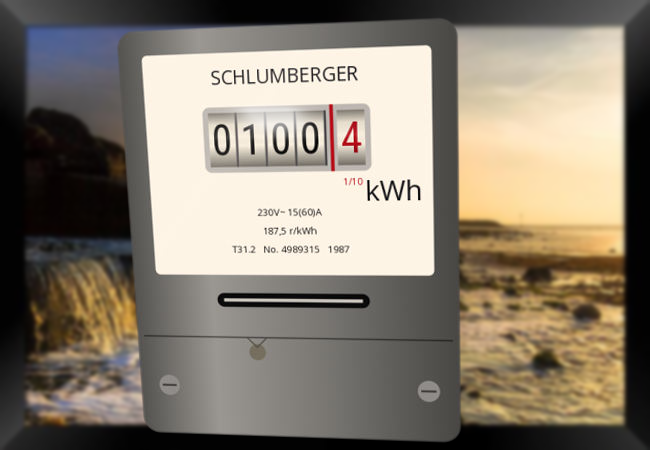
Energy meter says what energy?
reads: 100.4 kWh
